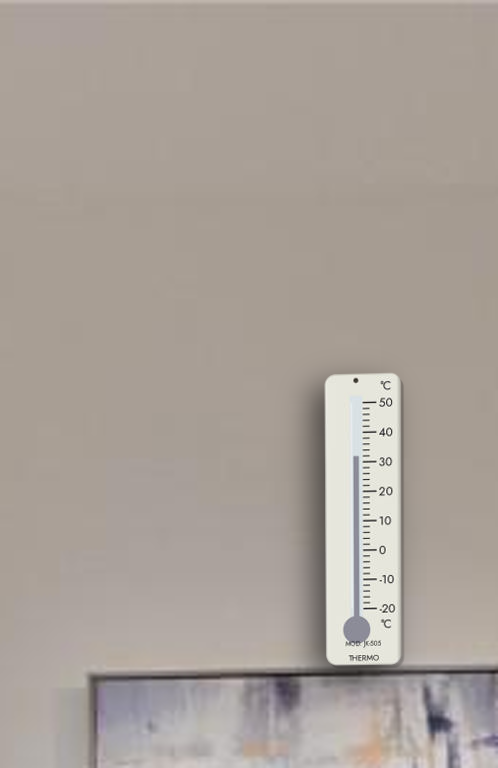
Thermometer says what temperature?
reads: 32 °C
